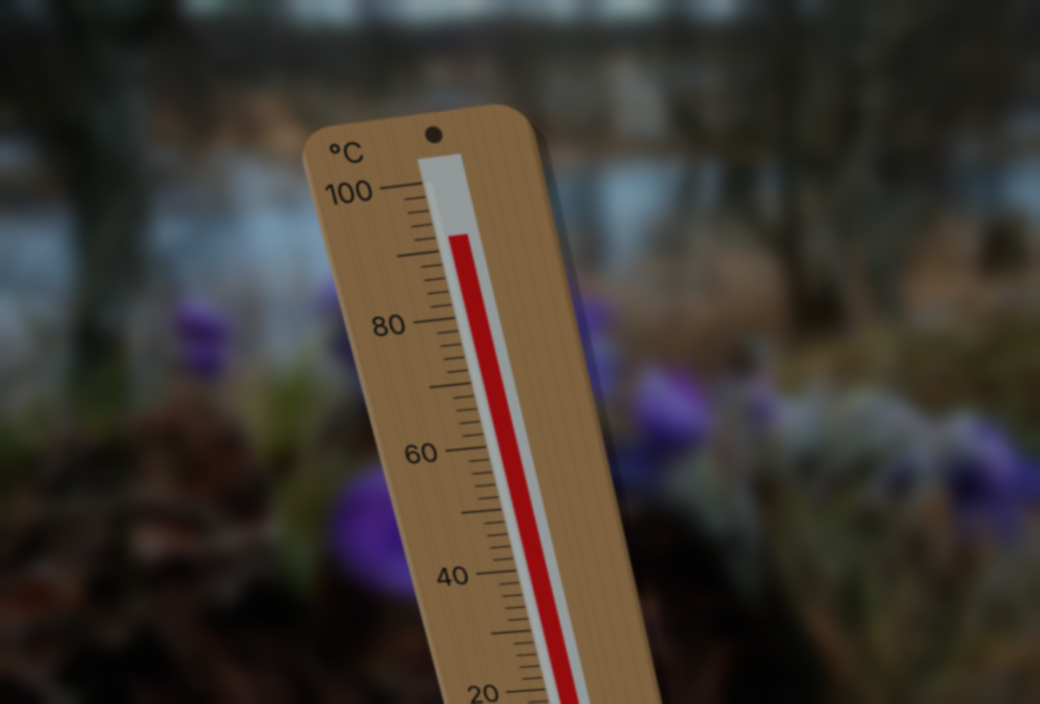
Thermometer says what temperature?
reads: 92 °C
